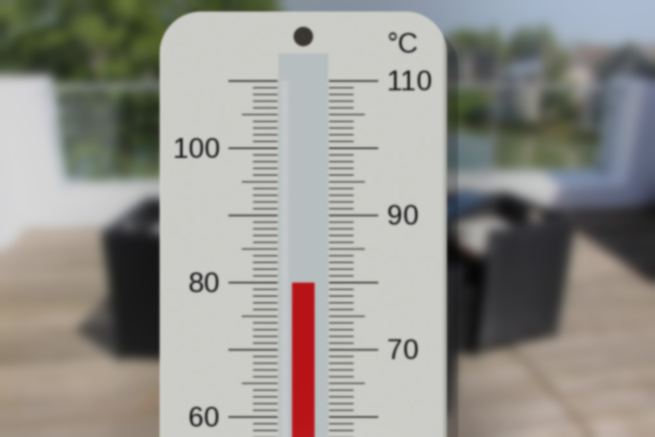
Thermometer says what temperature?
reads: 80 °C
